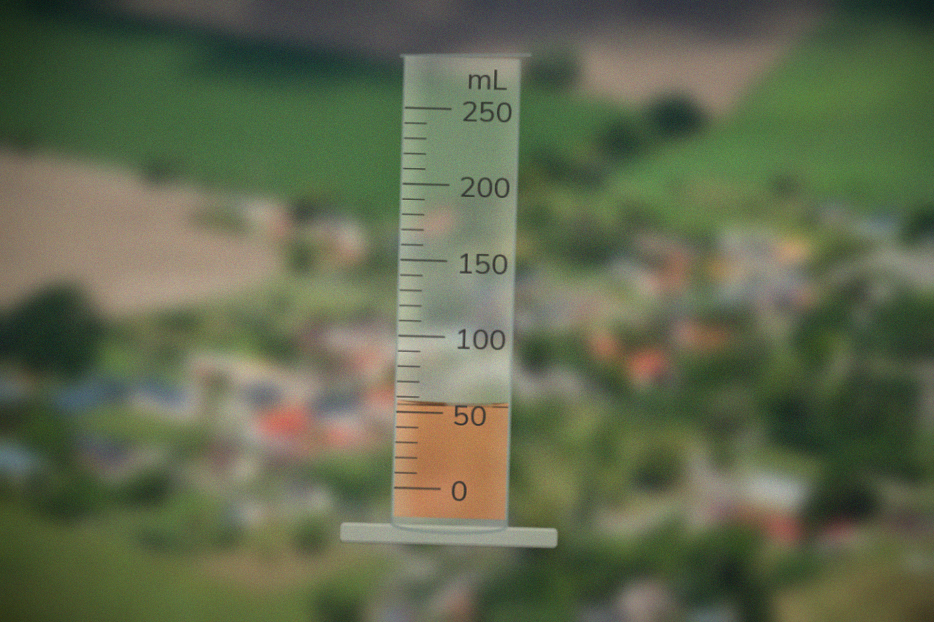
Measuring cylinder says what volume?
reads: 55 mL
